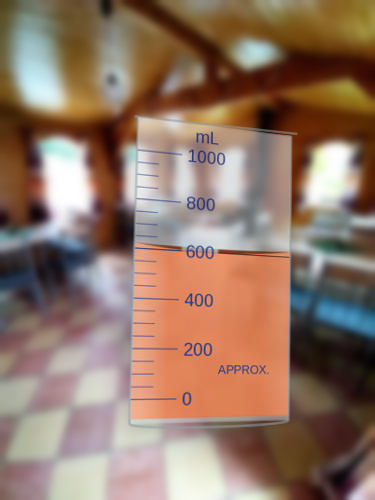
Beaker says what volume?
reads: 600 mL
